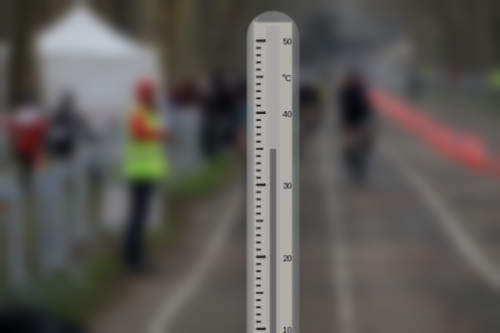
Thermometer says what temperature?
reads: 35 °C
